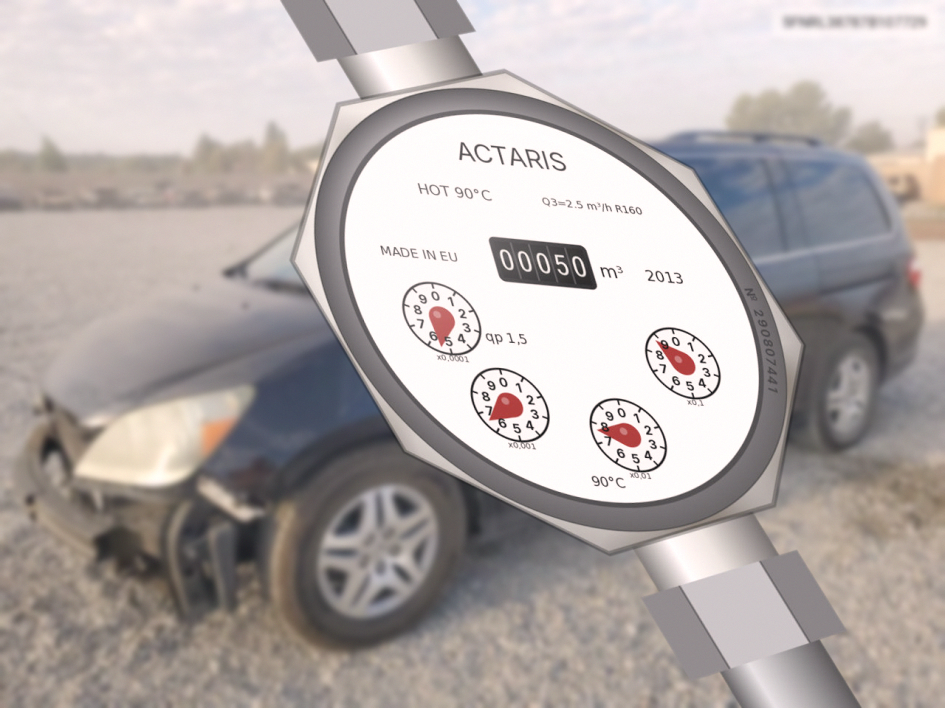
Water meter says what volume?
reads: 50.8765 m³
